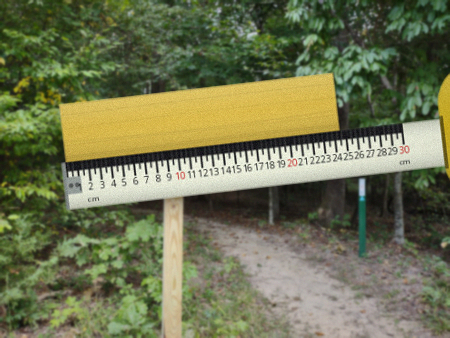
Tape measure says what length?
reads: 24.5 cm
